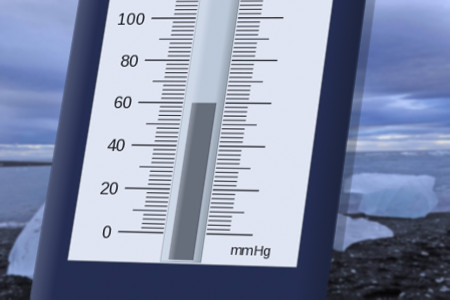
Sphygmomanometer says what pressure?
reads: 60 mmHg
